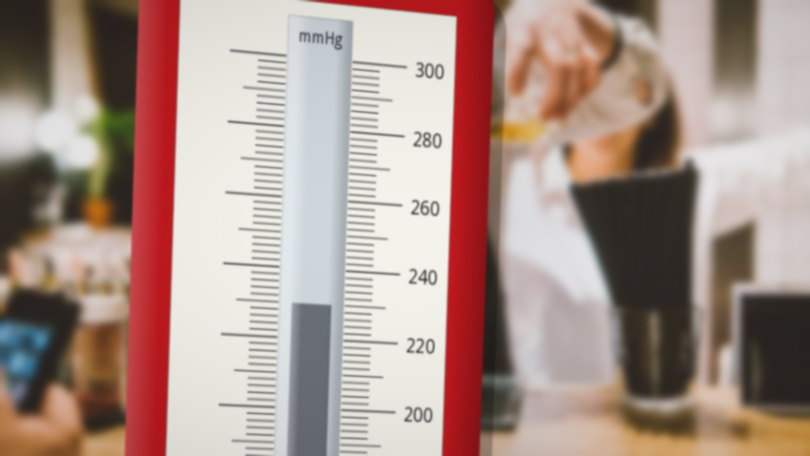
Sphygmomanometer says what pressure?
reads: 230 mmHg
